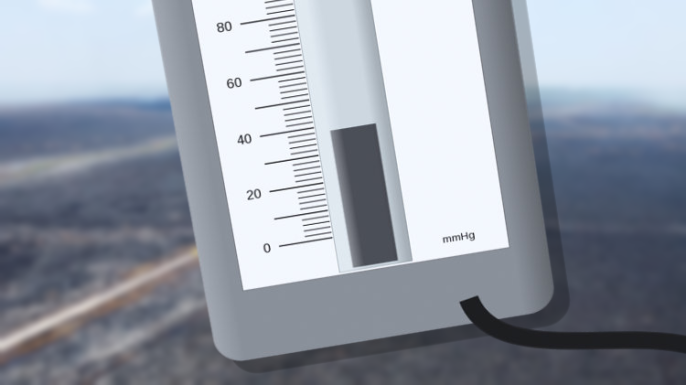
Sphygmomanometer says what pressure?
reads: 38 mmHg
